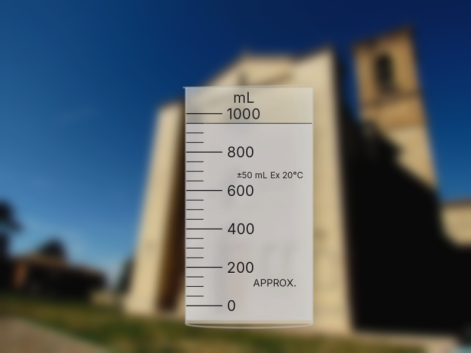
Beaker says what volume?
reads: 950 mL
